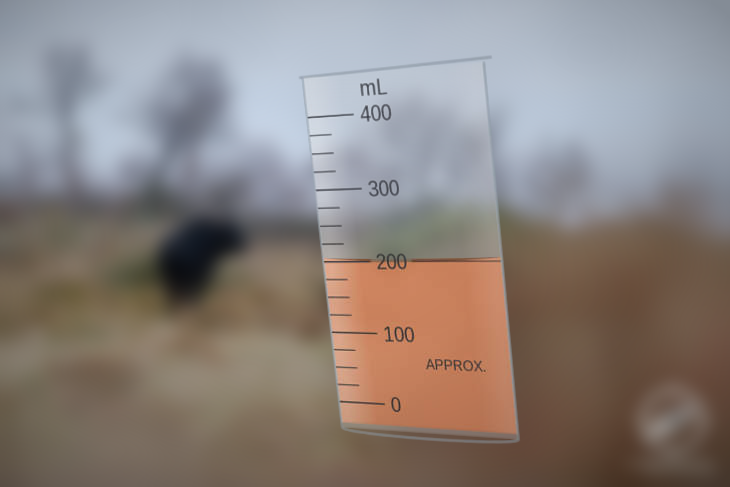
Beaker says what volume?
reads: 200 mL
